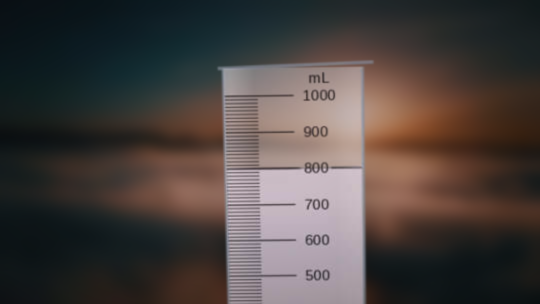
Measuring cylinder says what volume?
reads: 800 mL
